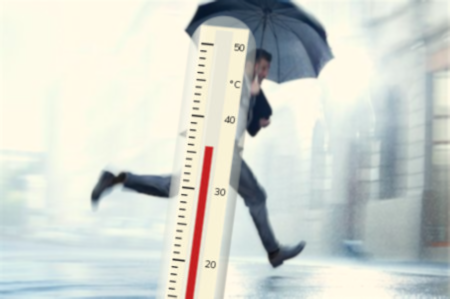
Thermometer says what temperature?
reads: 36 °C
